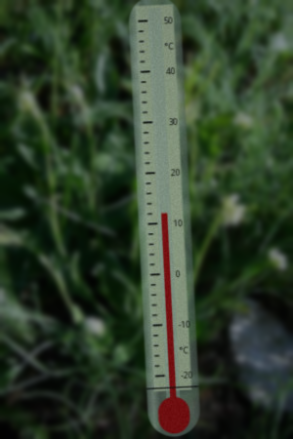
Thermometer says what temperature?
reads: 12 °C
